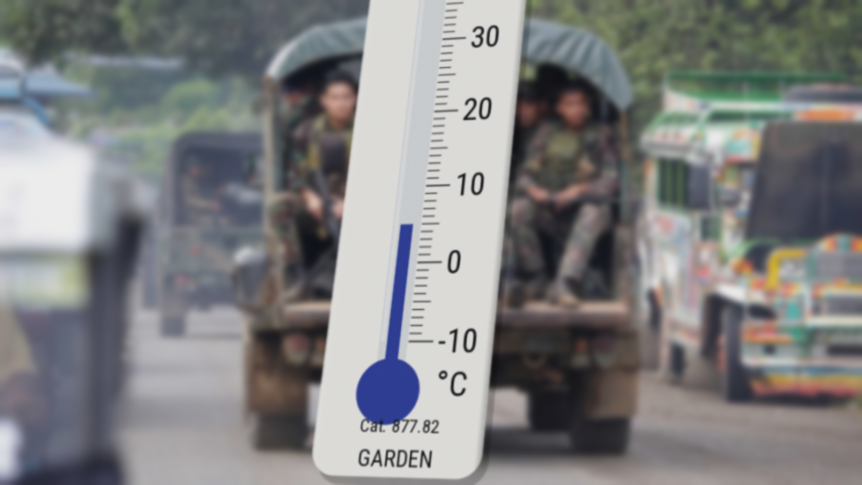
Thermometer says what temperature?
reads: 5 °C
